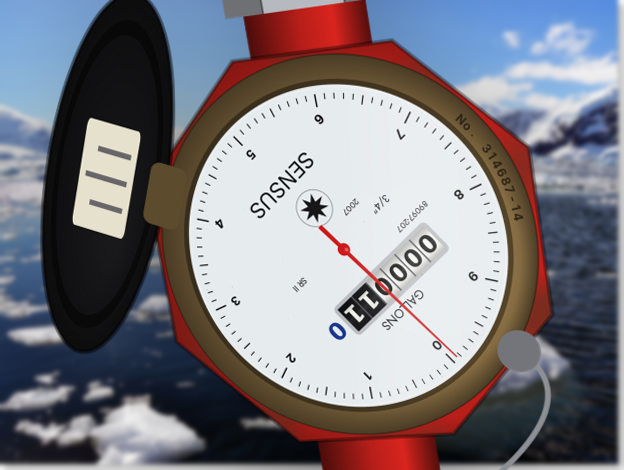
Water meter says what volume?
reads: 109.9 gal
